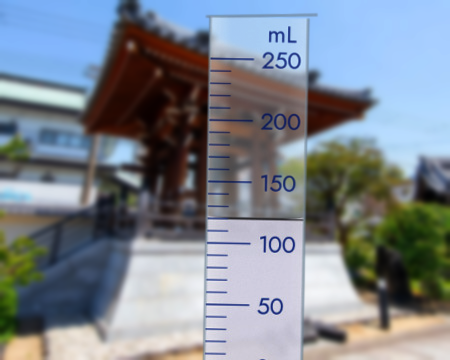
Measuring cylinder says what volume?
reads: 120 mL
